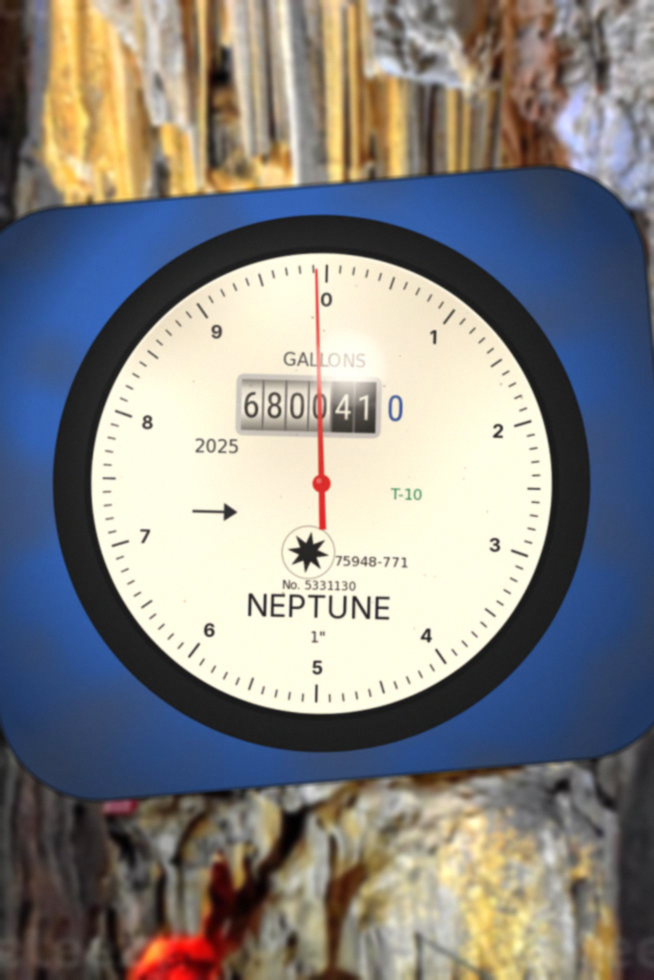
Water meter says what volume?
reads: 6800409.9 gal
